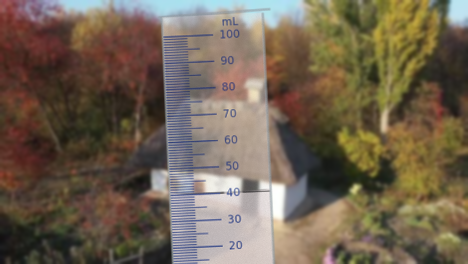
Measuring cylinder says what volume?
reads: 40 mL
